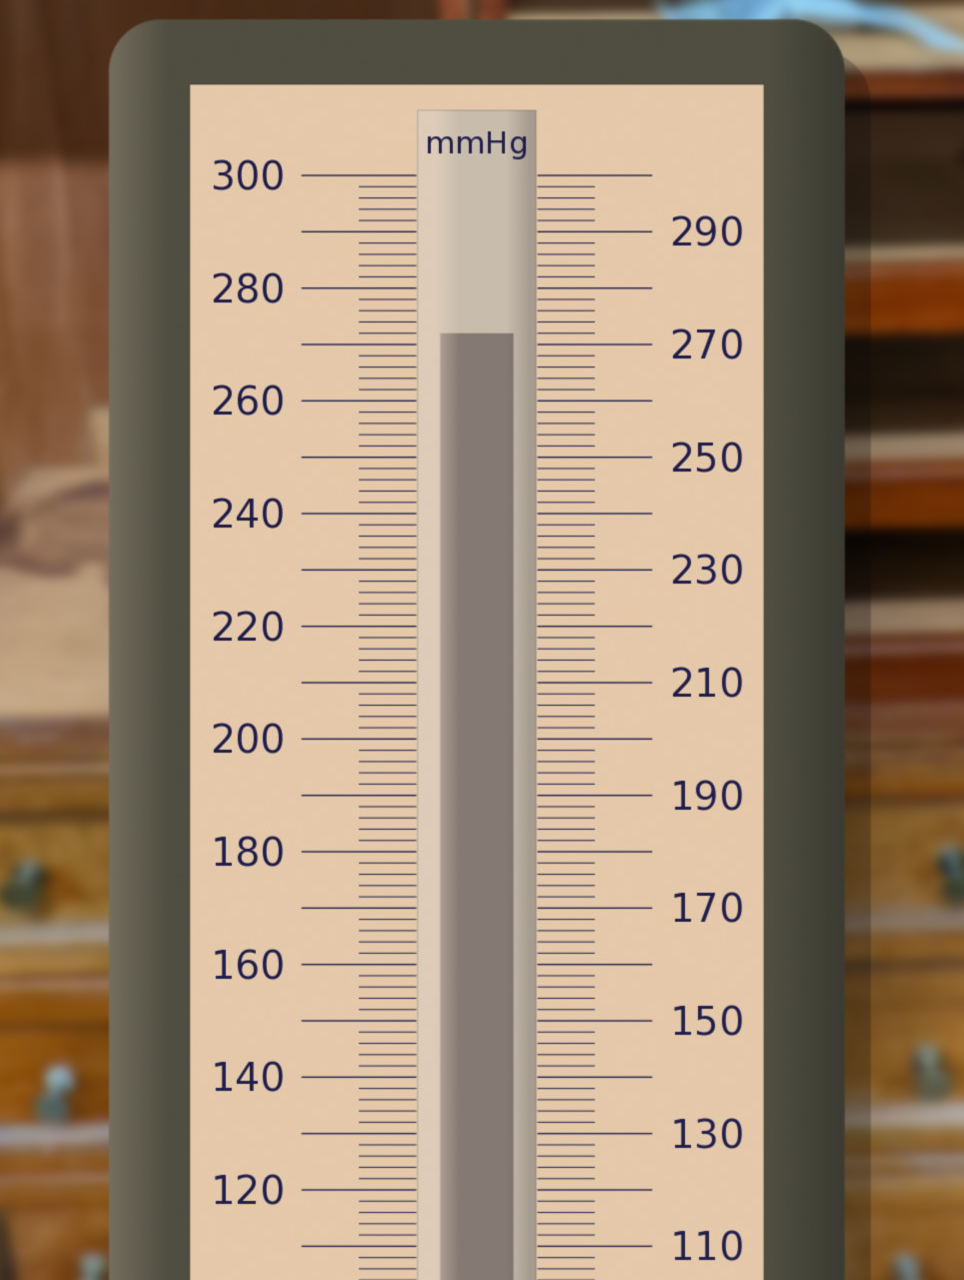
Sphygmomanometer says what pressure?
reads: 272 mmHg
